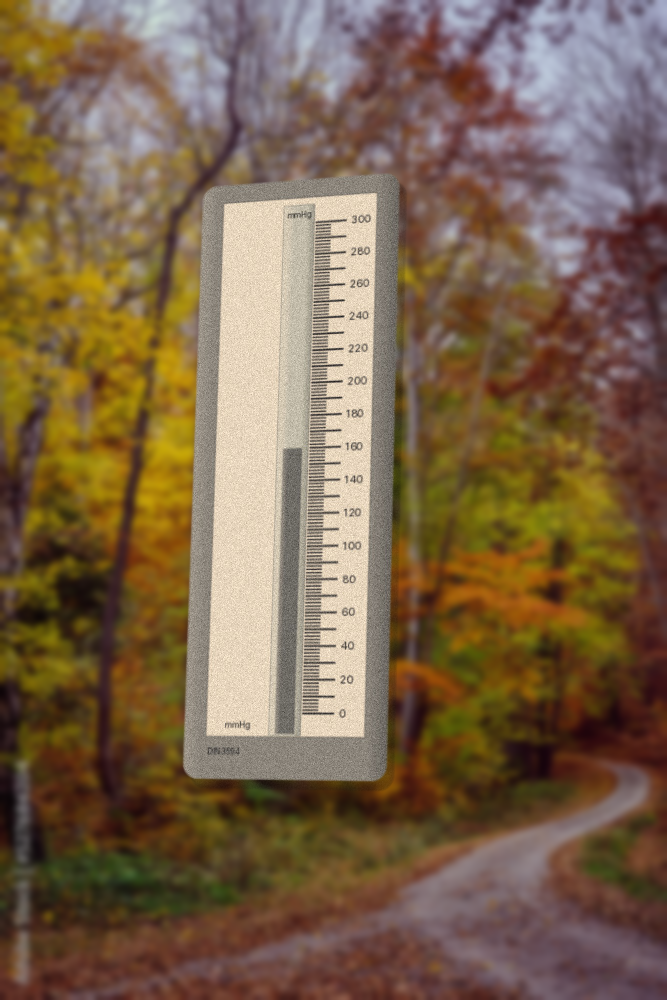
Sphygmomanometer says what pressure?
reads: 160 mmHg
